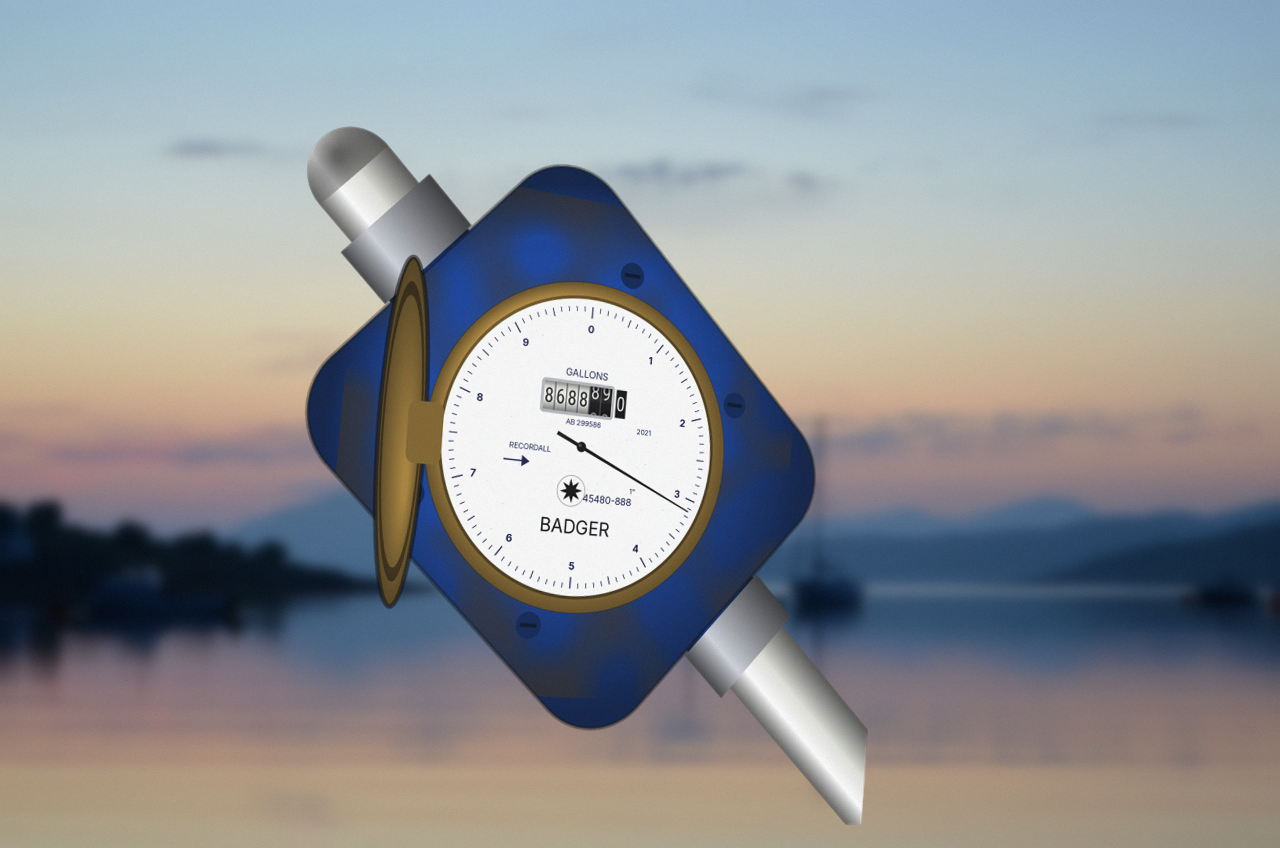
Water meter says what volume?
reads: 8688893.1 gal
